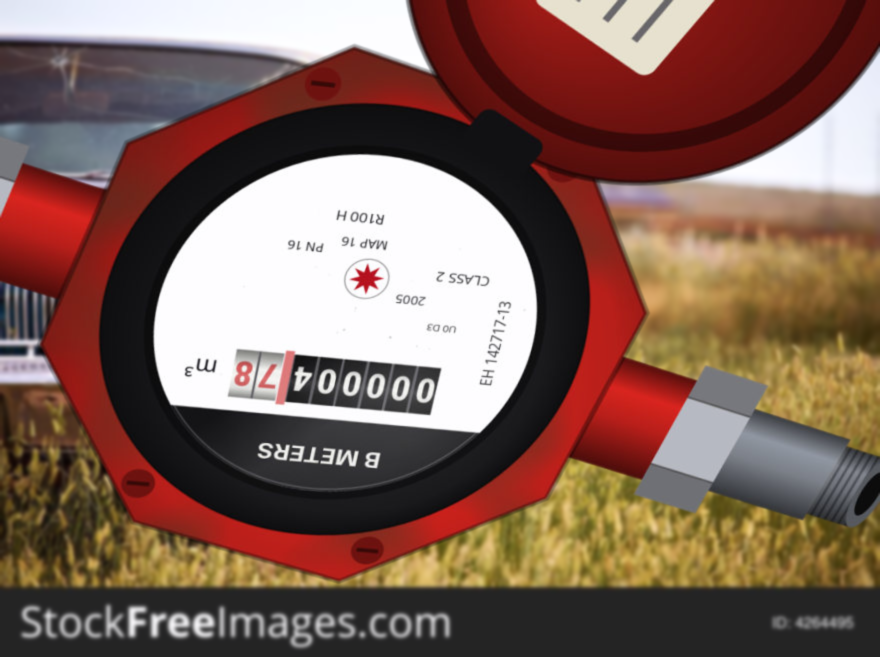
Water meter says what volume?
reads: 4.78 m³
